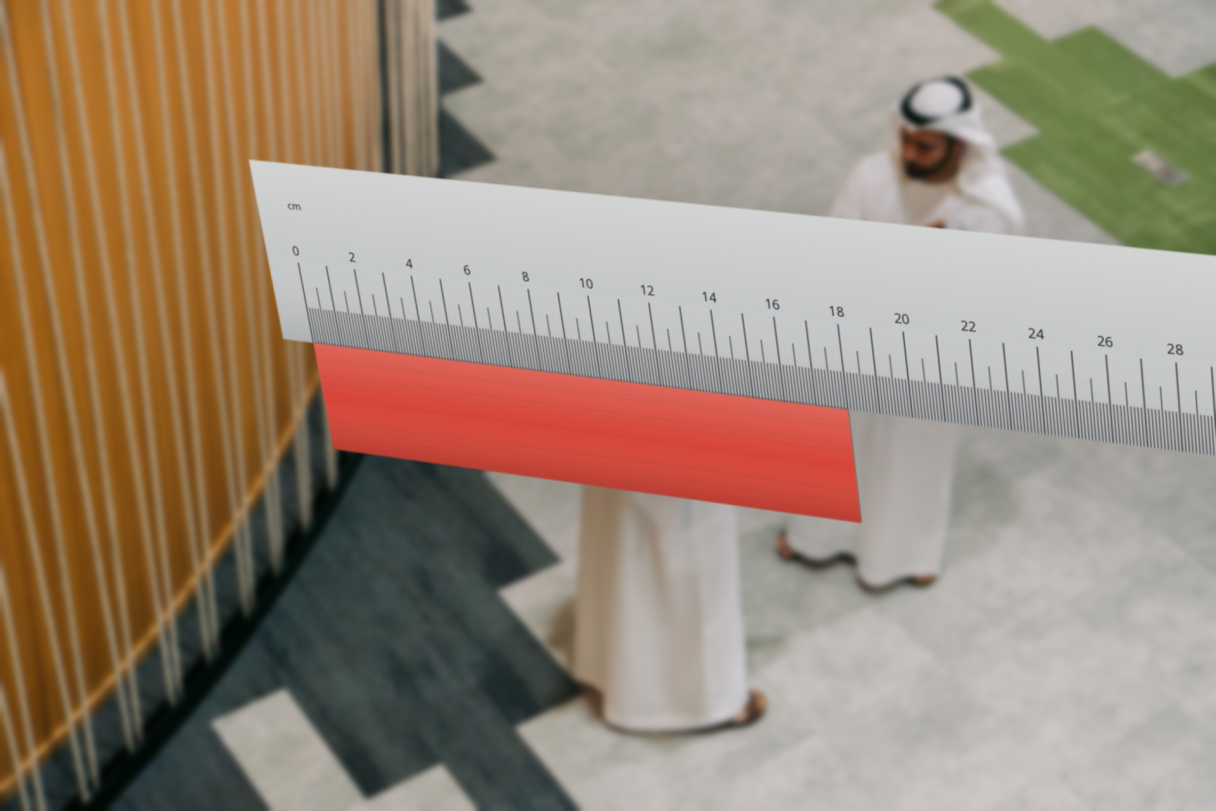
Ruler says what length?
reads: 18 cm
